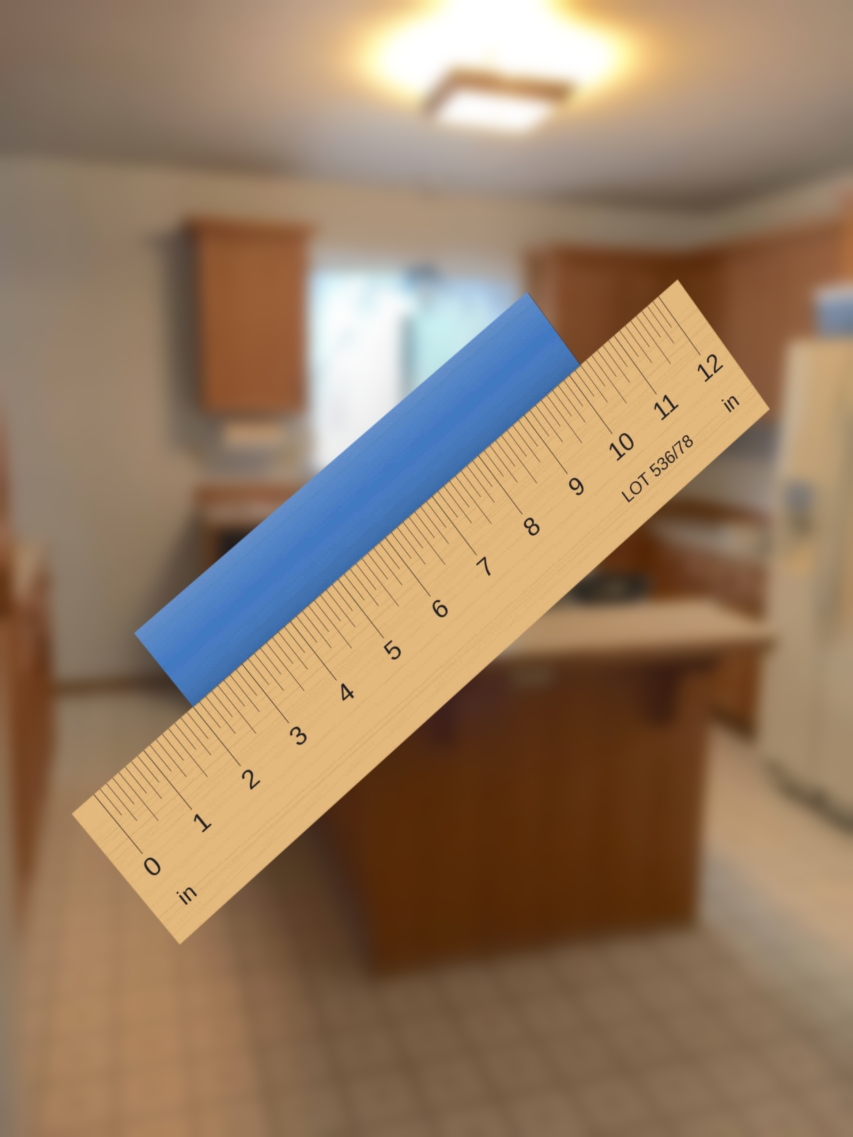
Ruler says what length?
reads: 8.25 in
